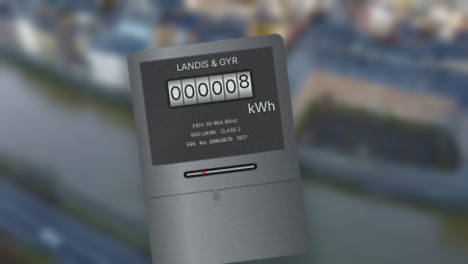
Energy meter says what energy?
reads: 8 kWh
